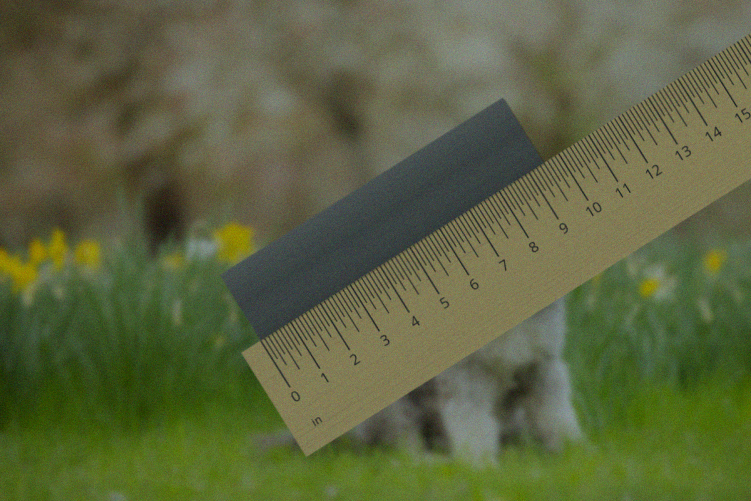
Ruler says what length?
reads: 9.5 in
